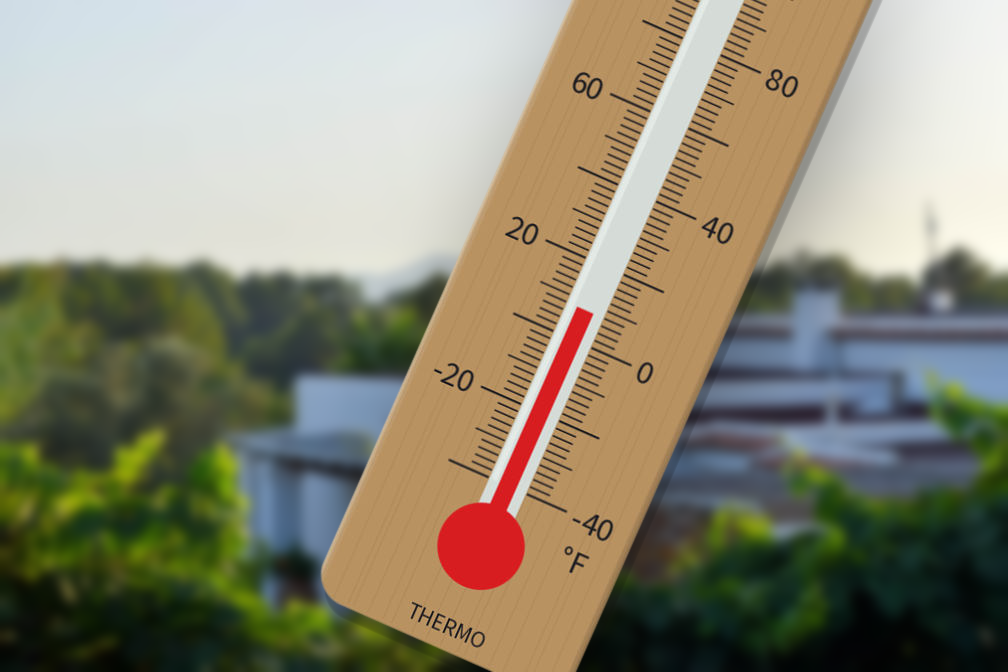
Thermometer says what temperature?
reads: 8 °F
